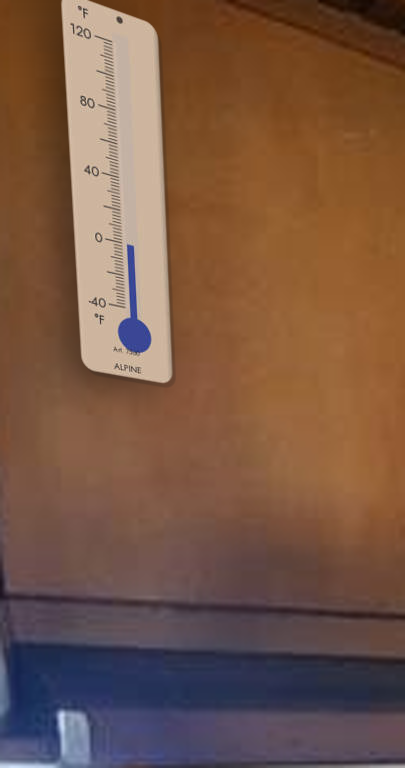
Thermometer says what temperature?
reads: 0 °F
